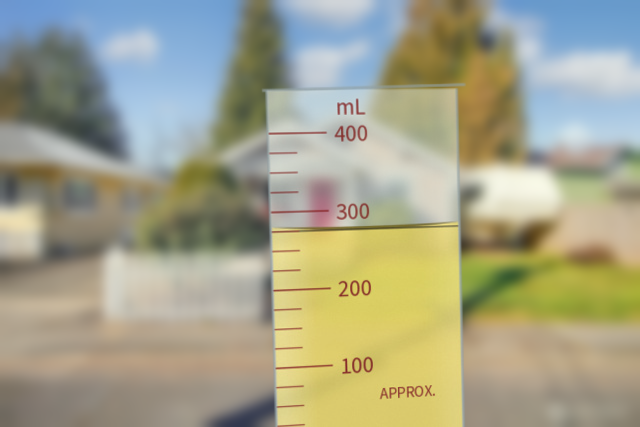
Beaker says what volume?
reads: 275 mL
